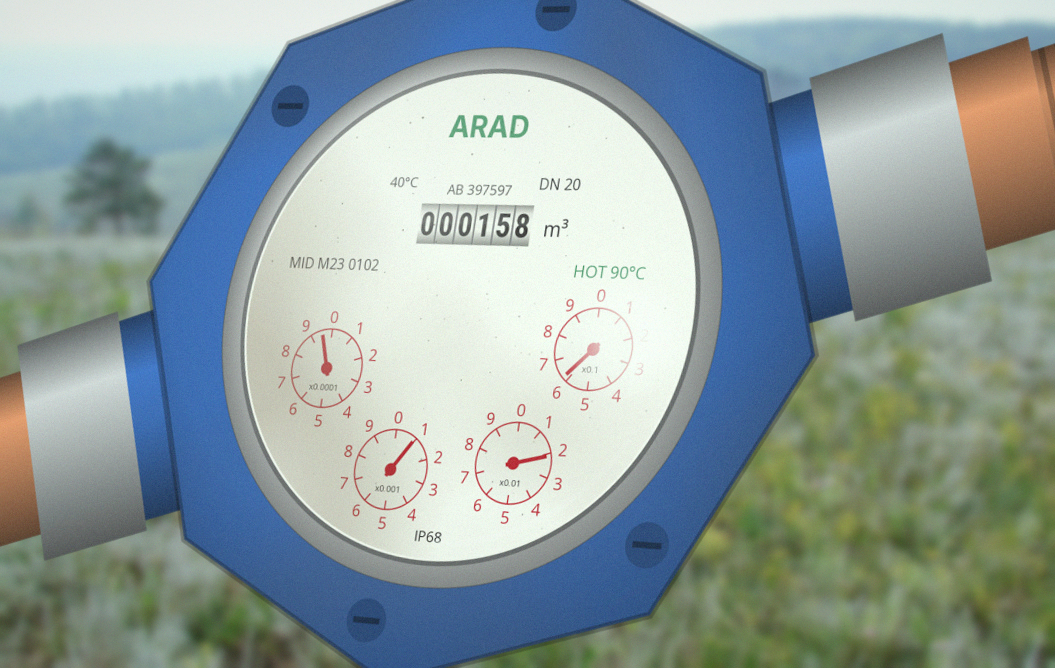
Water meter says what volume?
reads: 158.6209 m³
